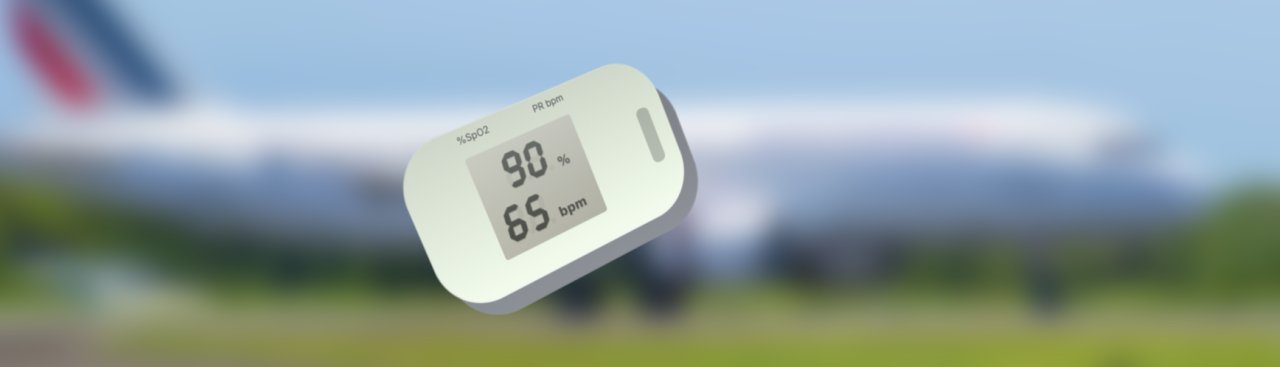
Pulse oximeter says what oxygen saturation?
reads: 90 %
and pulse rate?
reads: 65 bpm
